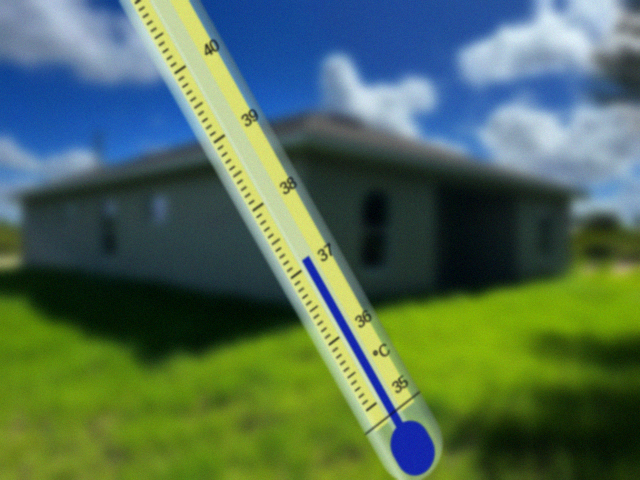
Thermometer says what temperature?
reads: 37.1 °C
